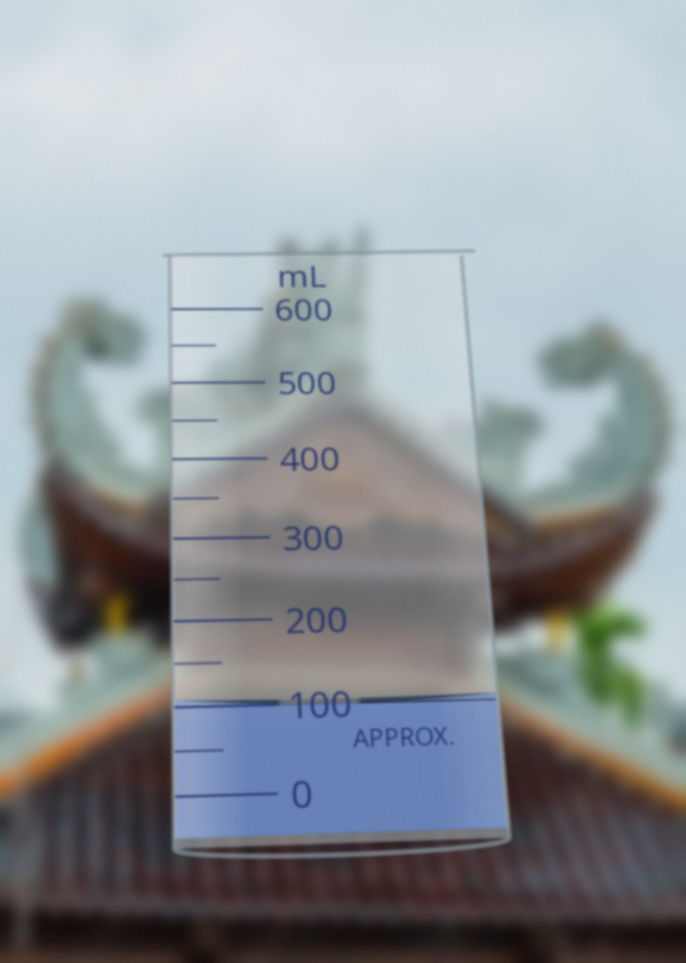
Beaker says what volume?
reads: 100 mL
